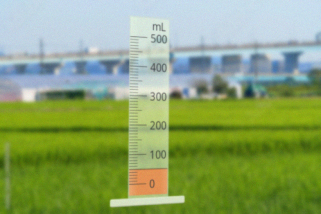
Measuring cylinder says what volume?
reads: 50 mL
